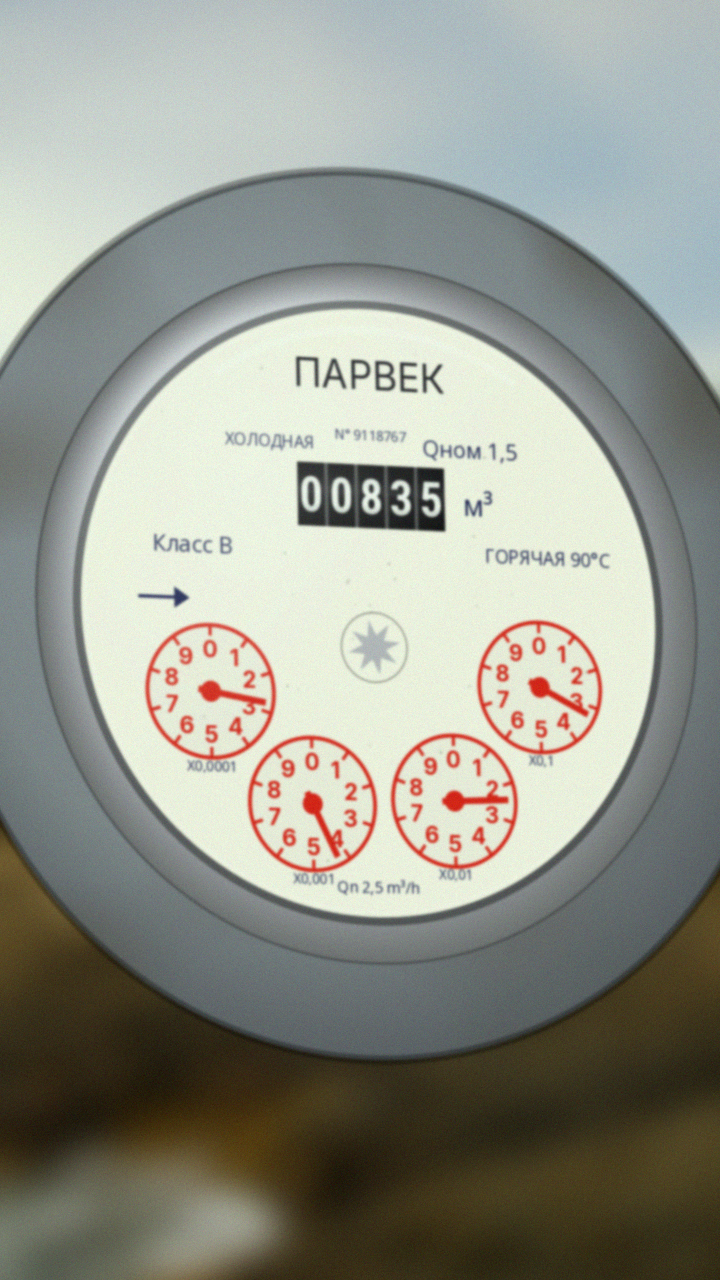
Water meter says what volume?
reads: 835.3242 m³
